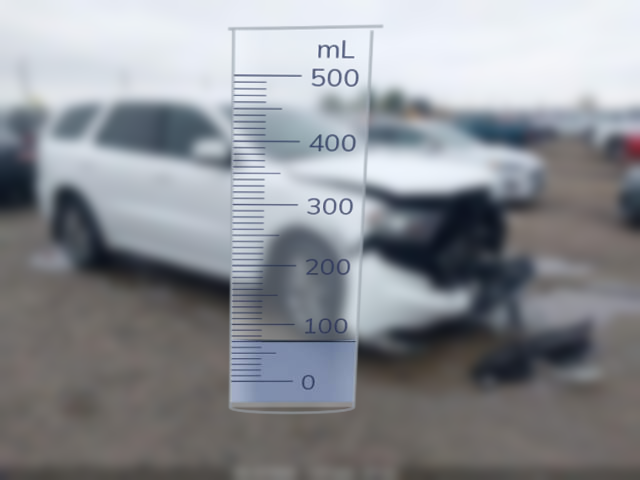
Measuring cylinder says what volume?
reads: 70 mL
